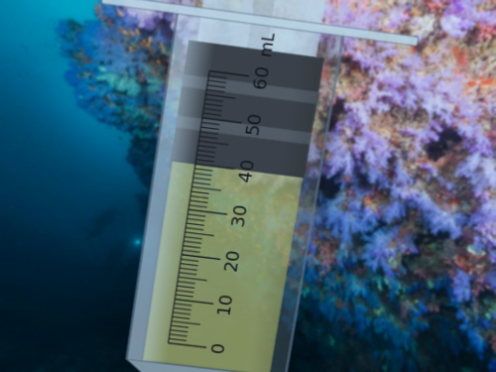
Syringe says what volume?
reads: 40 mL
